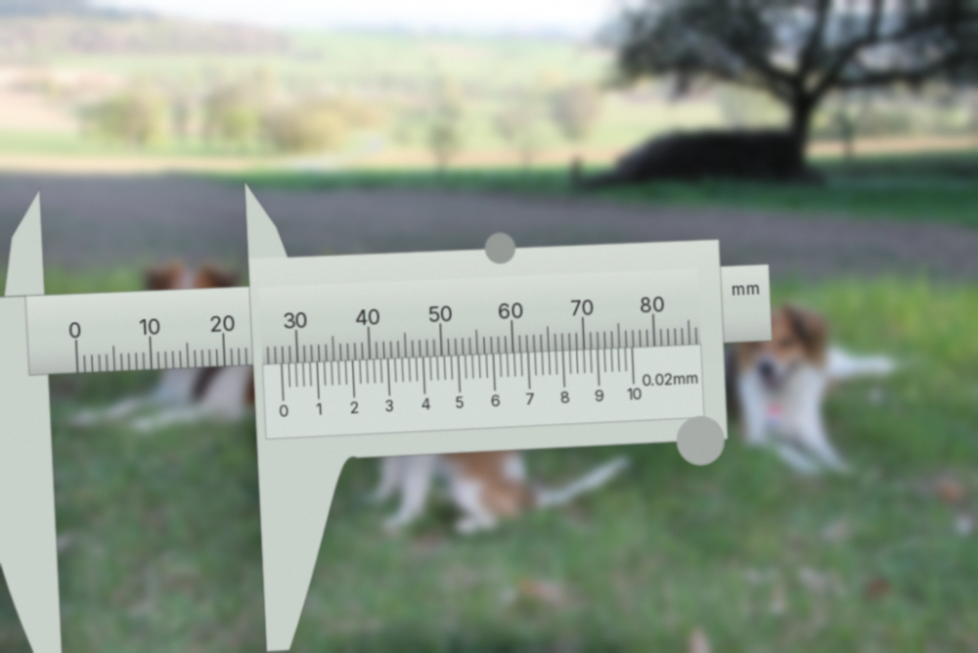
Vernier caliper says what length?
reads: 27.8 mm
